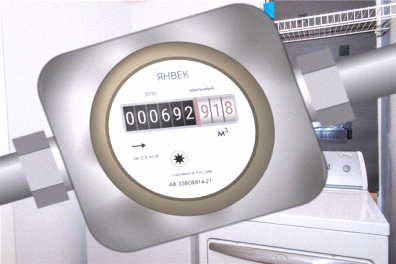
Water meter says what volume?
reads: 692.918 m³
